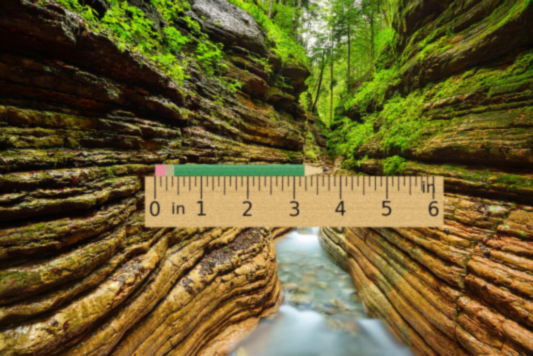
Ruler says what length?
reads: 3.75 in
